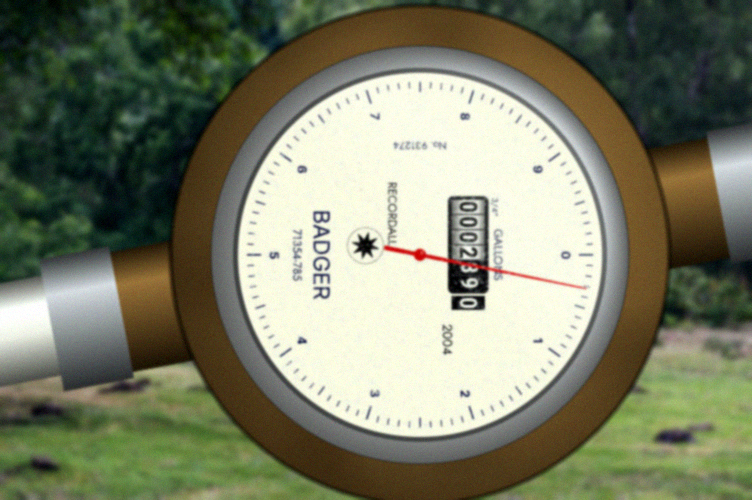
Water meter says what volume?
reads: 2890.3 gal
